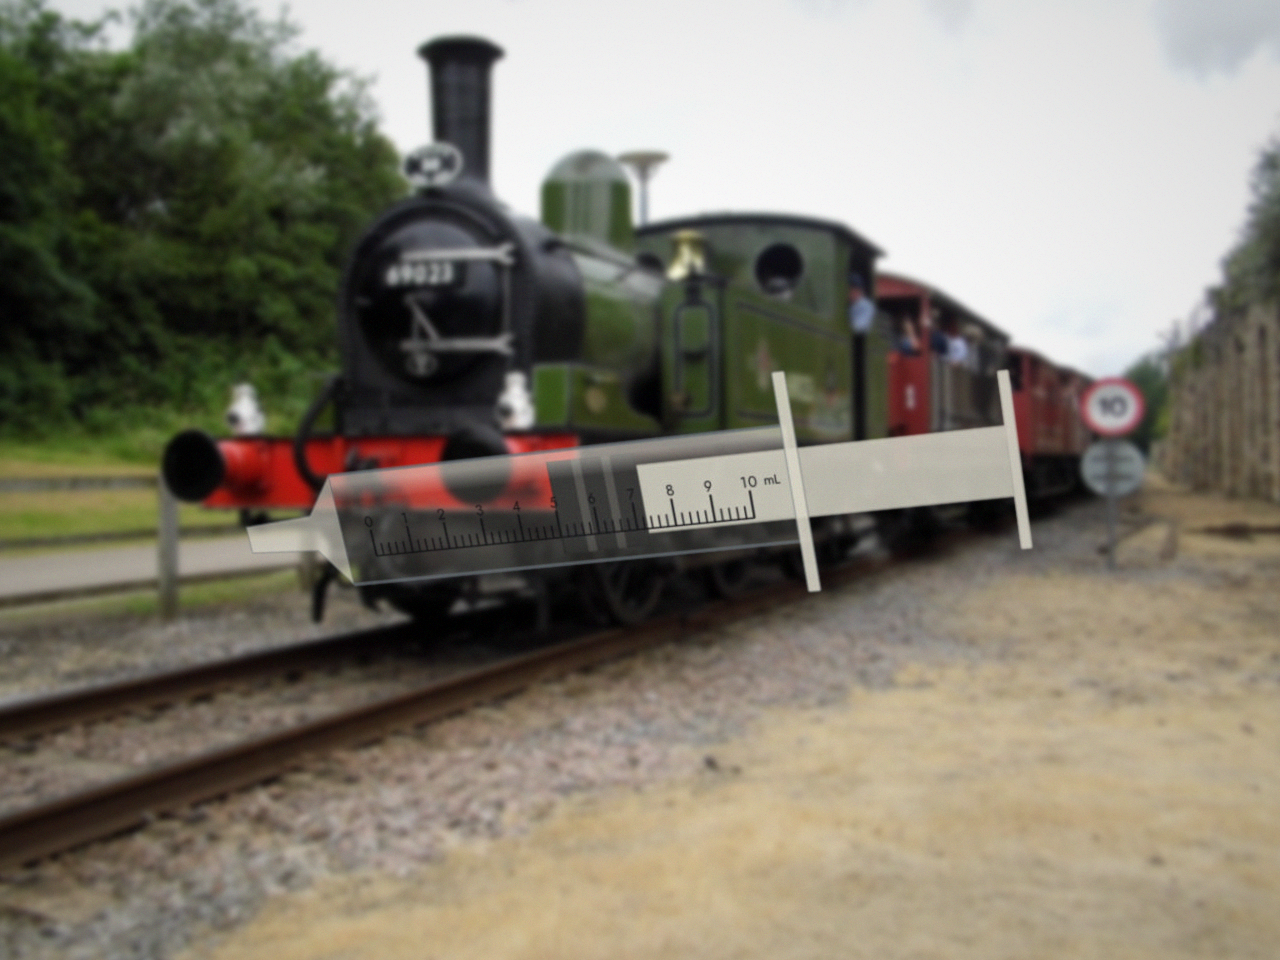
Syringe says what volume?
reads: 5 mL
